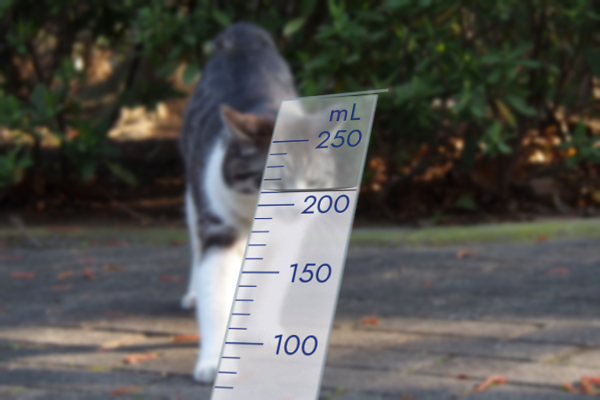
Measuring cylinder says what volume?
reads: 210 mL
